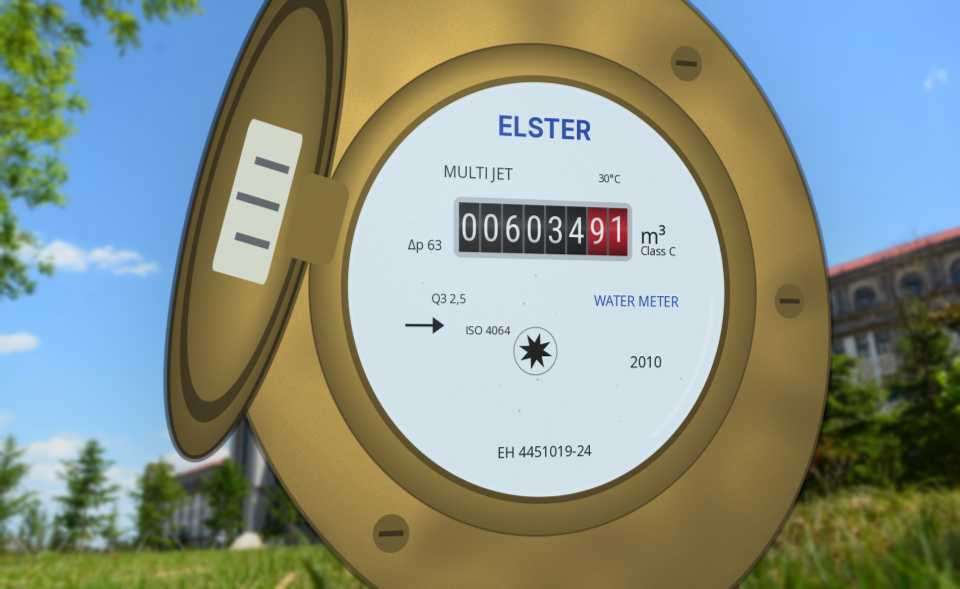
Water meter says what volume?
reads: 6034.91 m³
